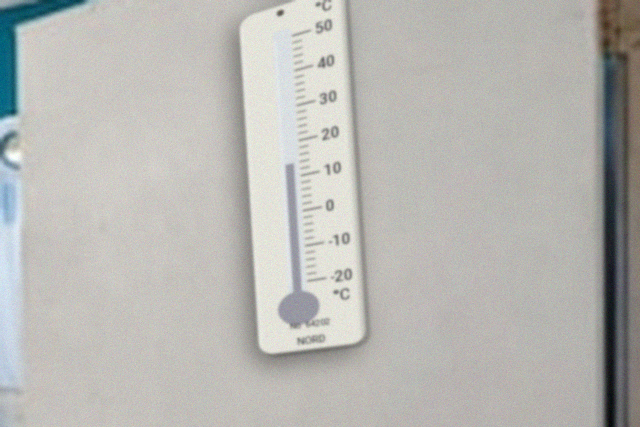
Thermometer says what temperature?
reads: 14 °C
